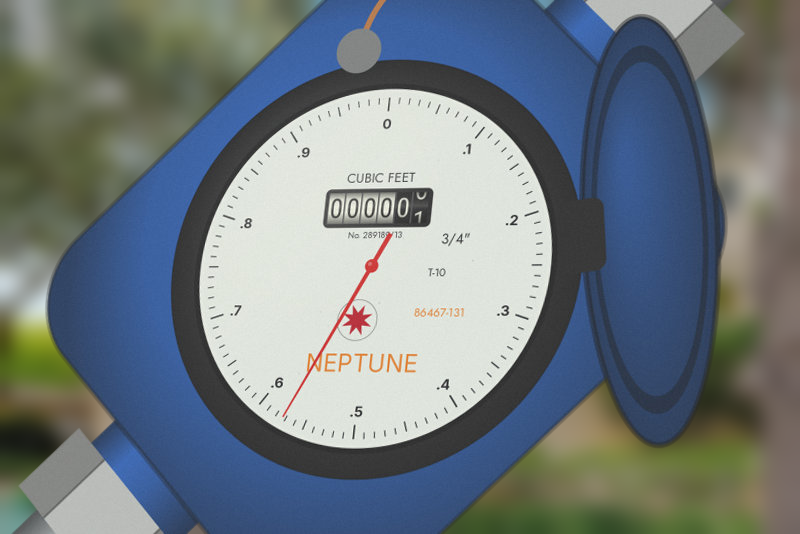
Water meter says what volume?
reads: 0.57 ft³
